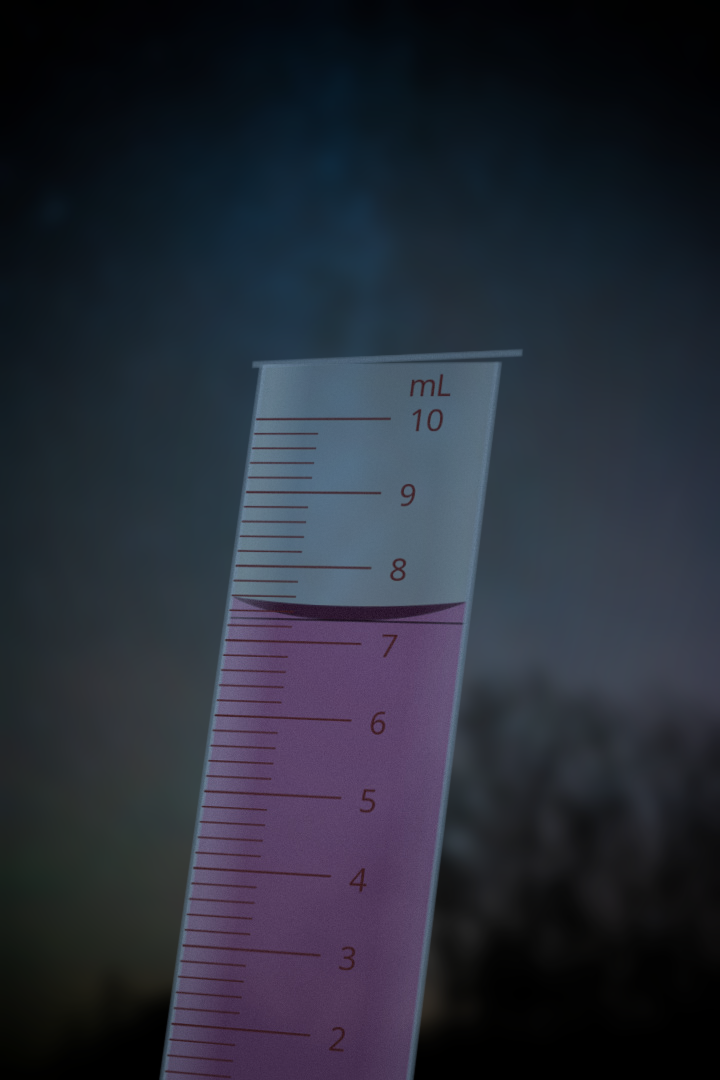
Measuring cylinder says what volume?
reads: 7.3 mL
